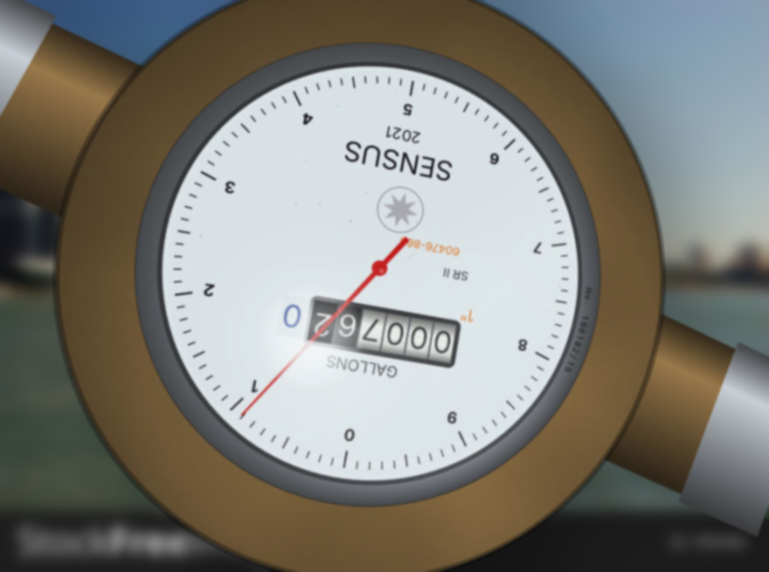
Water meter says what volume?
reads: 7620.9 gal
